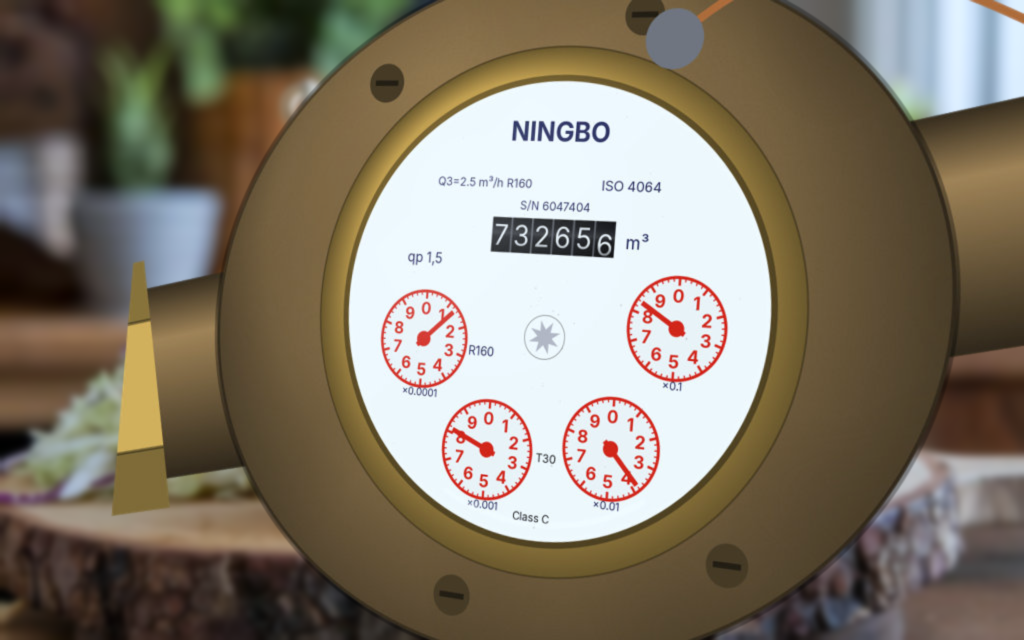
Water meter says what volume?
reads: 732655.8381 m³
